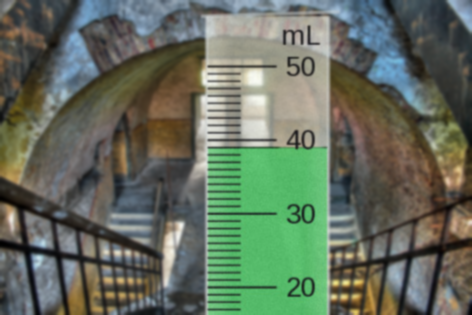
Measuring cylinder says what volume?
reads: 39 mL
